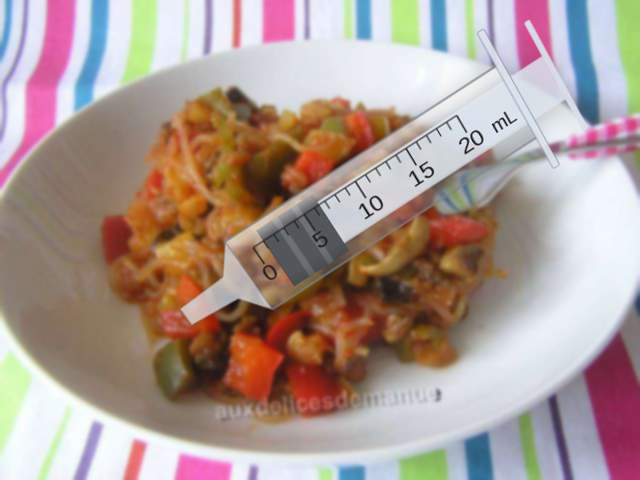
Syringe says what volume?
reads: 1 mL
